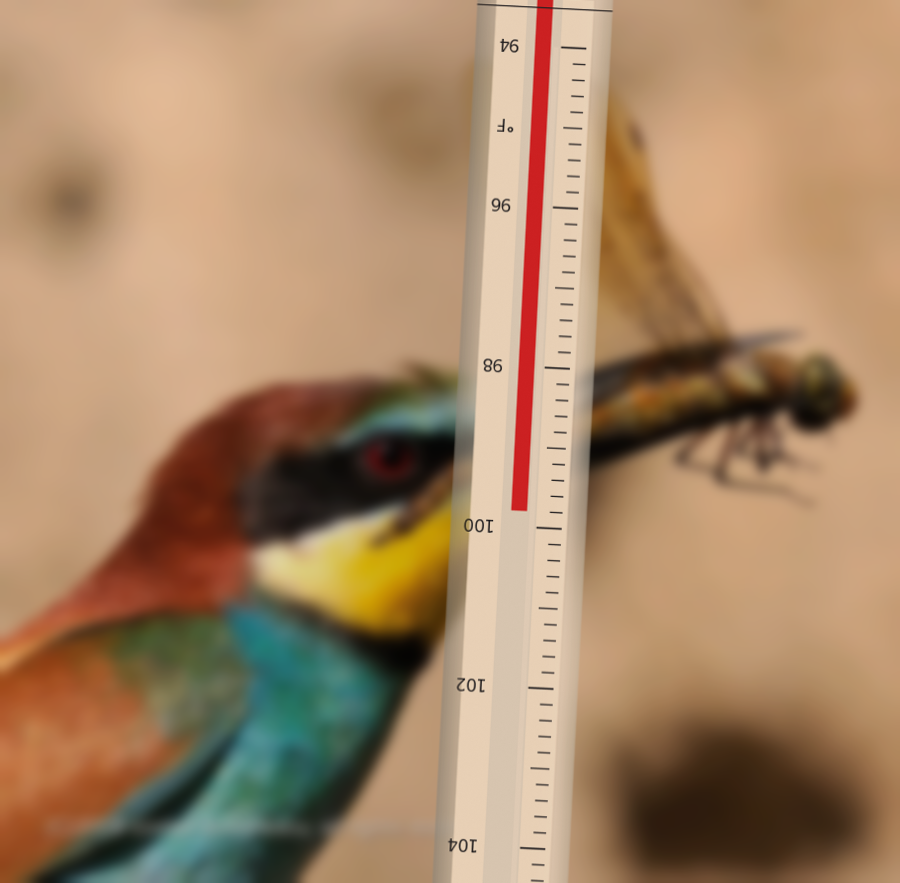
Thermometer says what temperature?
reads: 99.8 °F
